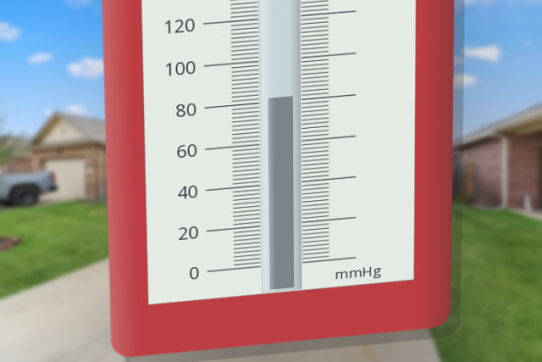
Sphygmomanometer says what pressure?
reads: 82 mmHg
